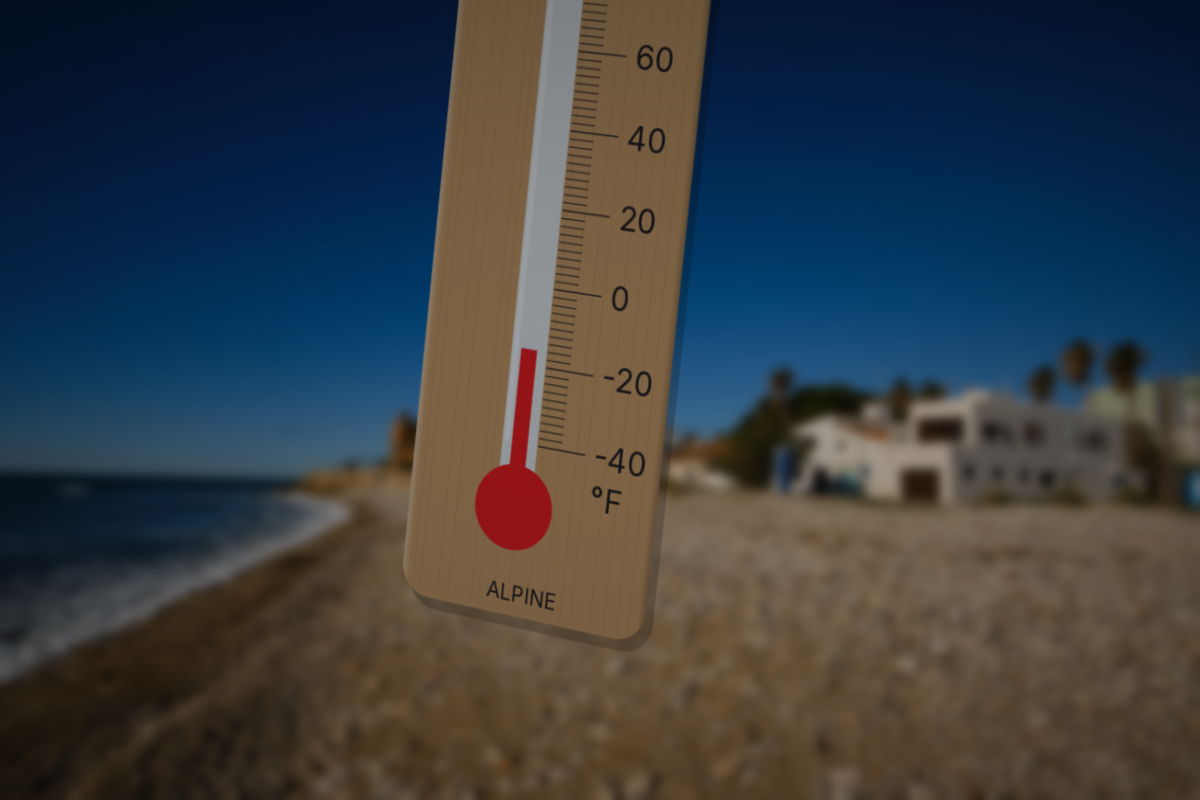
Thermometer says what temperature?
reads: -16 °F
